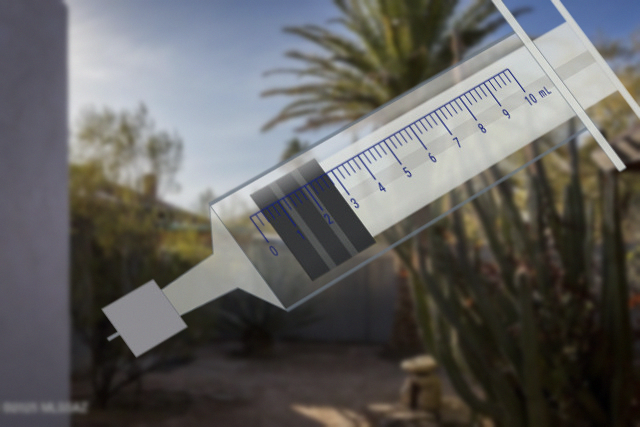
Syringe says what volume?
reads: 0.4 mL
